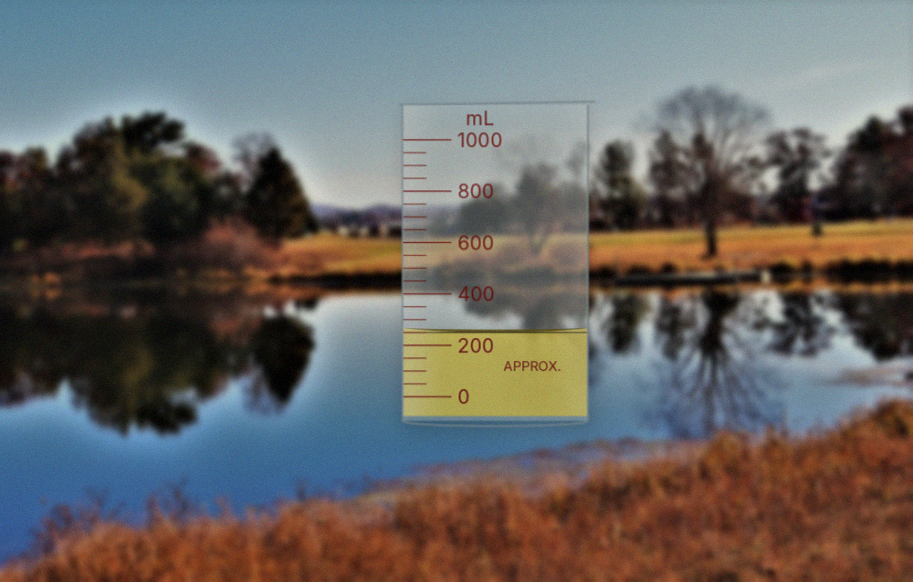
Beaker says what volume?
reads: 250 mL
